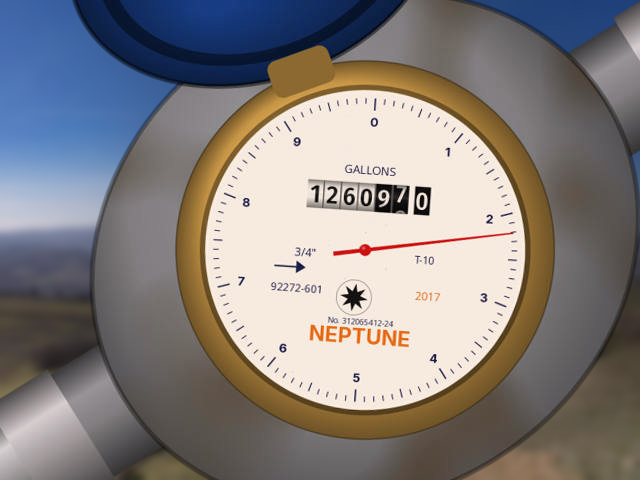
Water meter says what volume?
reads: 1260972.2 gal
